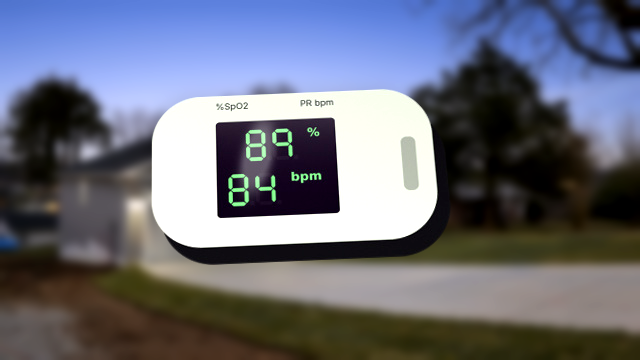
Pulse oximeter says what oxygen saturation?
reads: 89 %
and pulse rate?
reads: 84 bpm
